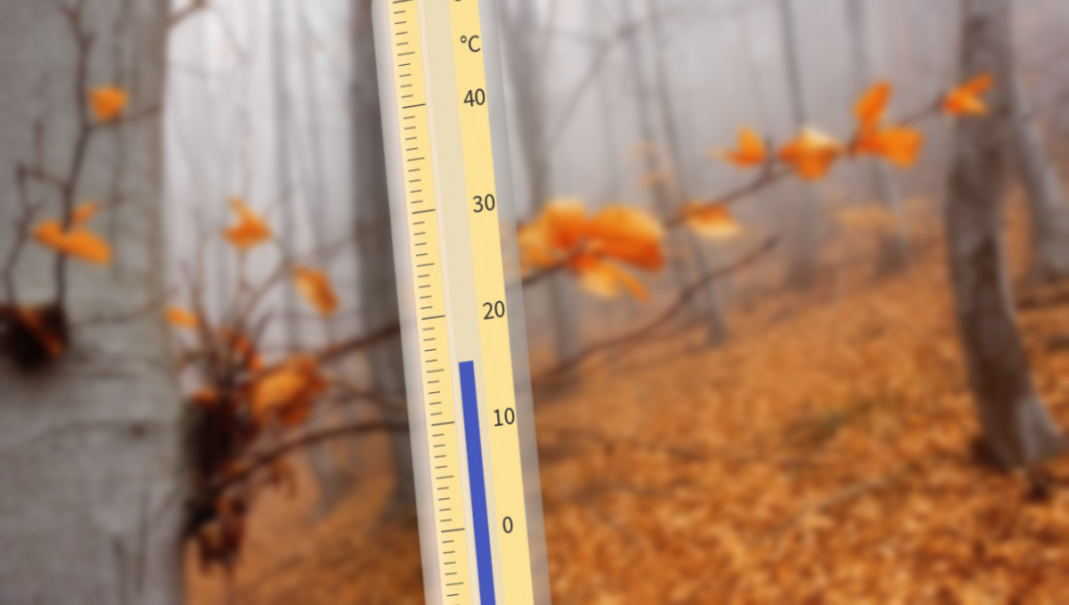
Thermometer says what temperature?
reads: 15.5 °C
